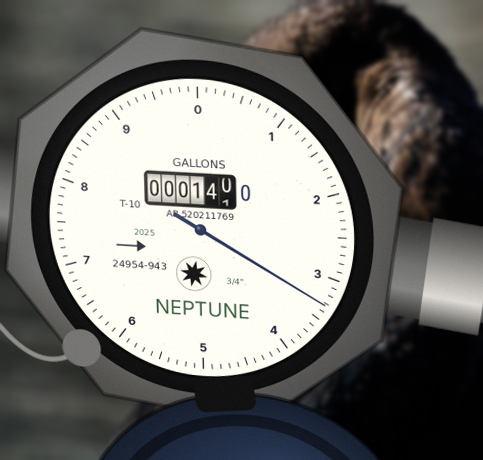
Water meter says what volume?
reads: 1403.3 gal
